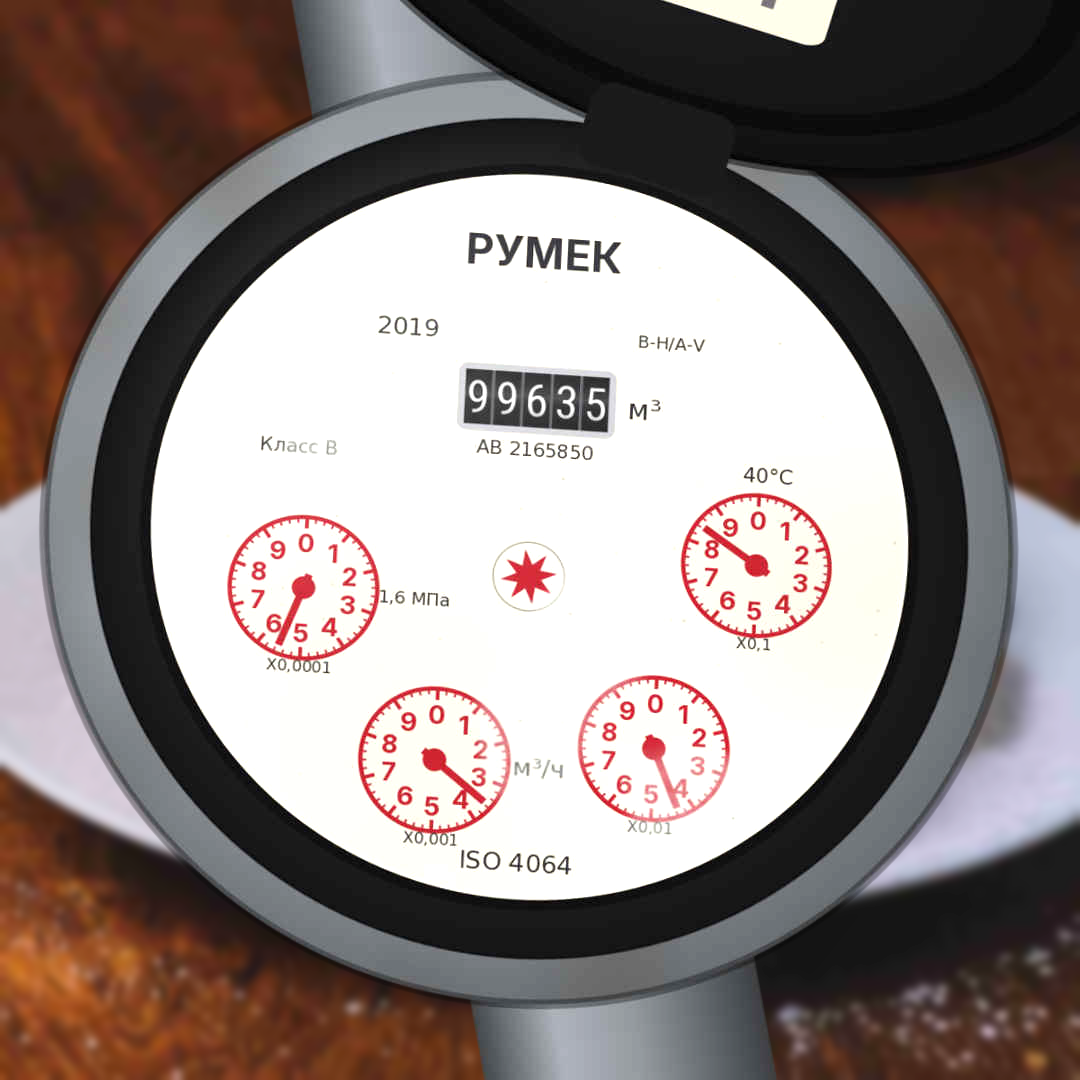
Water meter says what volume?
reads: 99635.8435 m³
